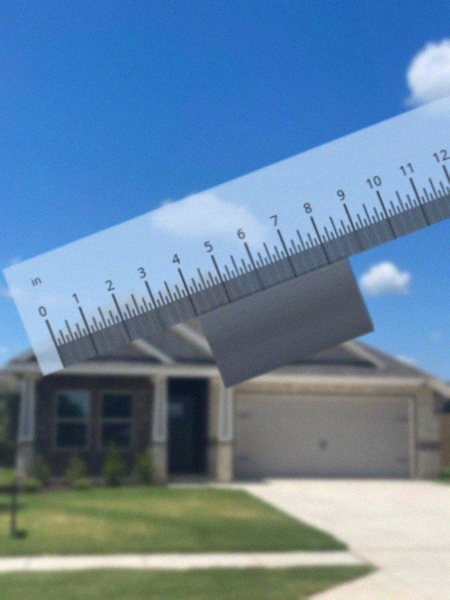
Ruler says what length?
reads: 4.5 in
